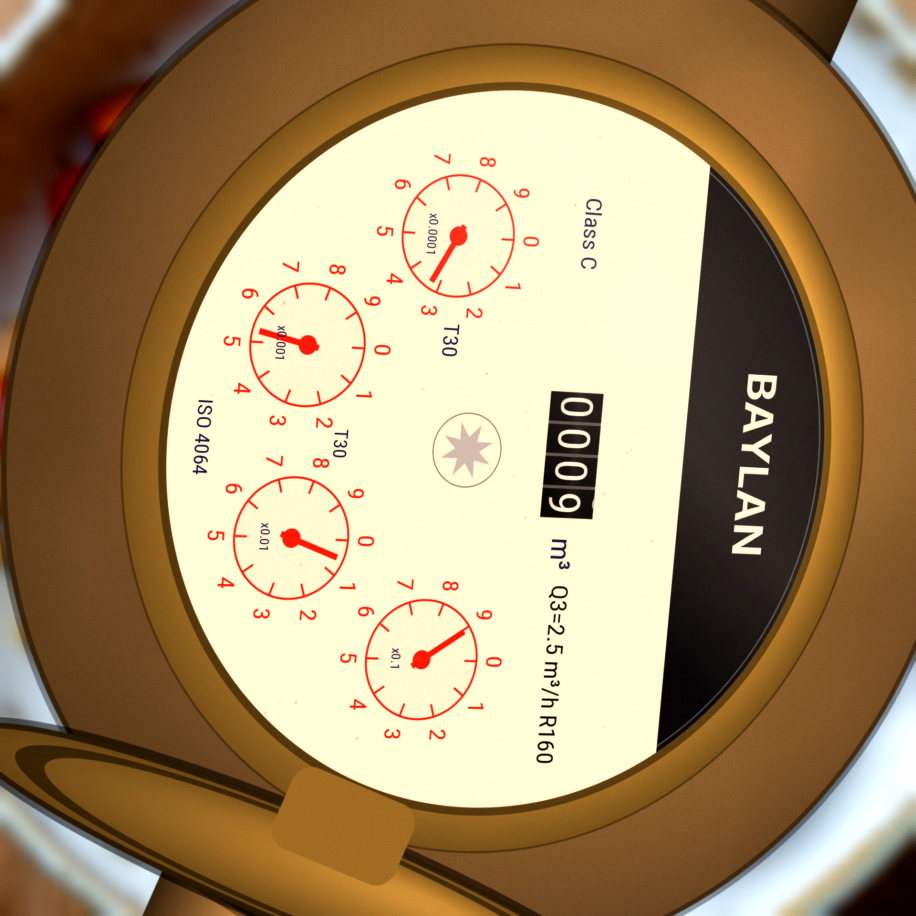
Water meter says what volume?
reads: 8.9053 m³
